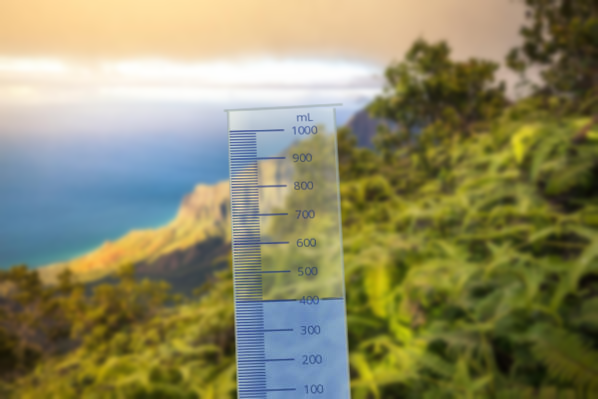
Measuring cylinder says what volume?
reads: 400 mL
